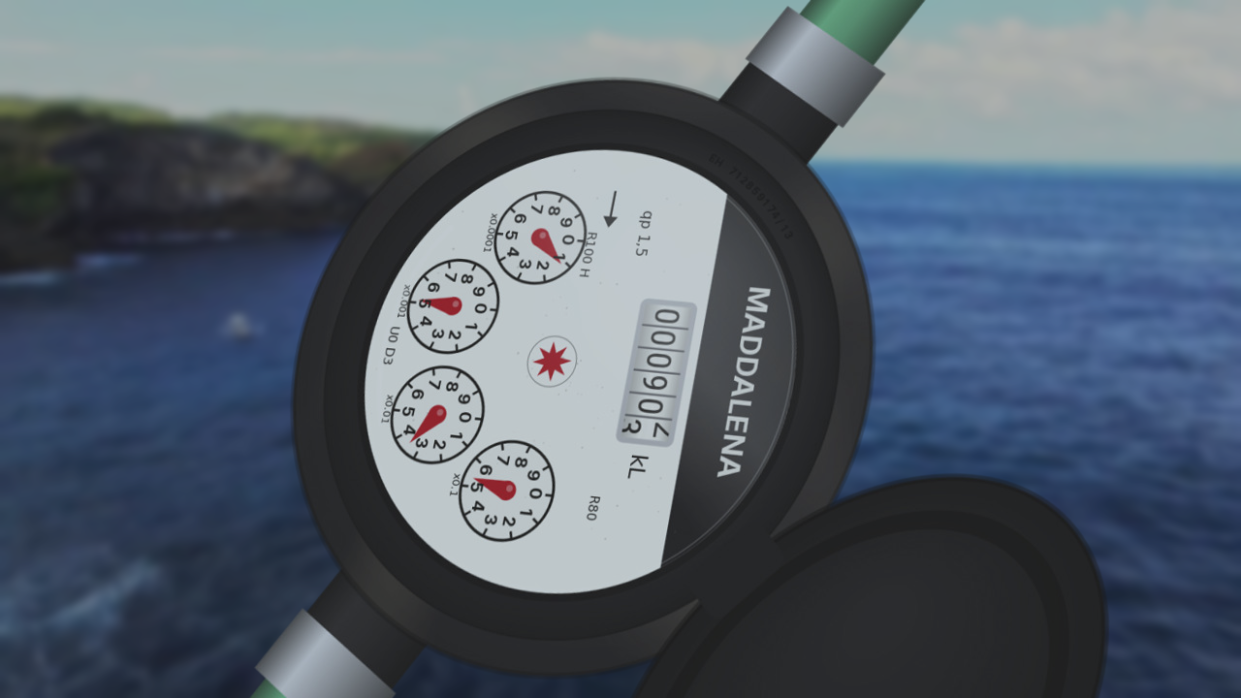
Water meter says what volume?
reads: 902.5351 kL
